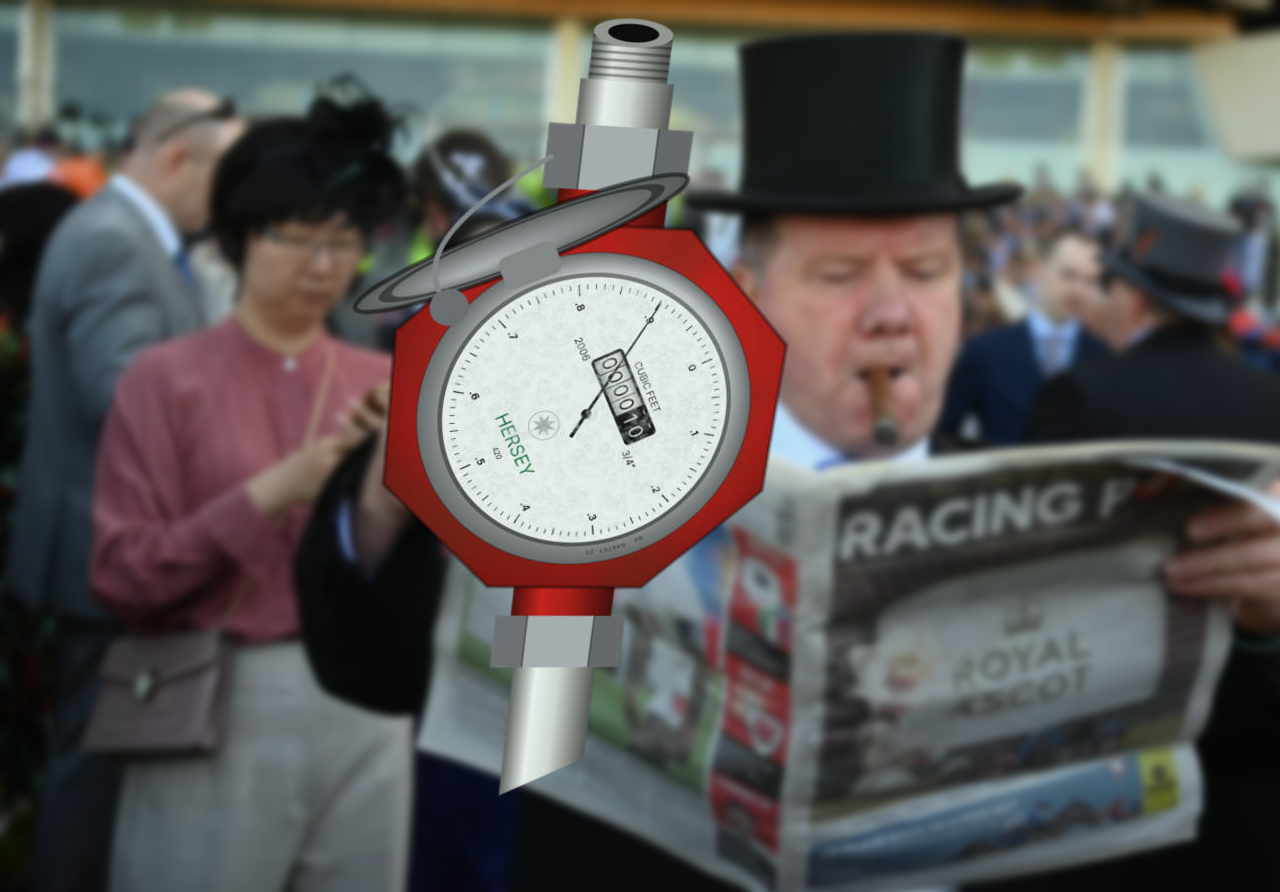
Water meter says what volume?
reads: 9.90 ft³
